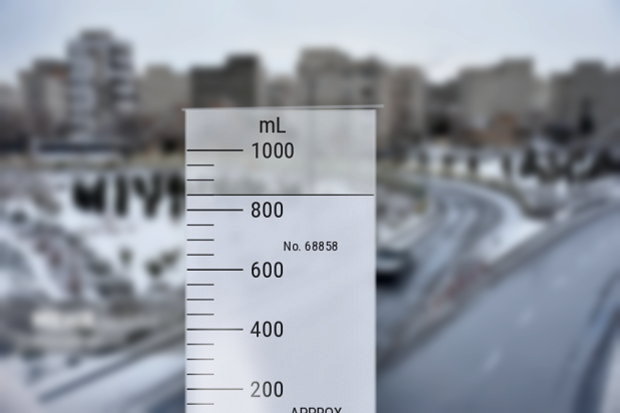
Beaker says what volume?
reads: 850 mL
